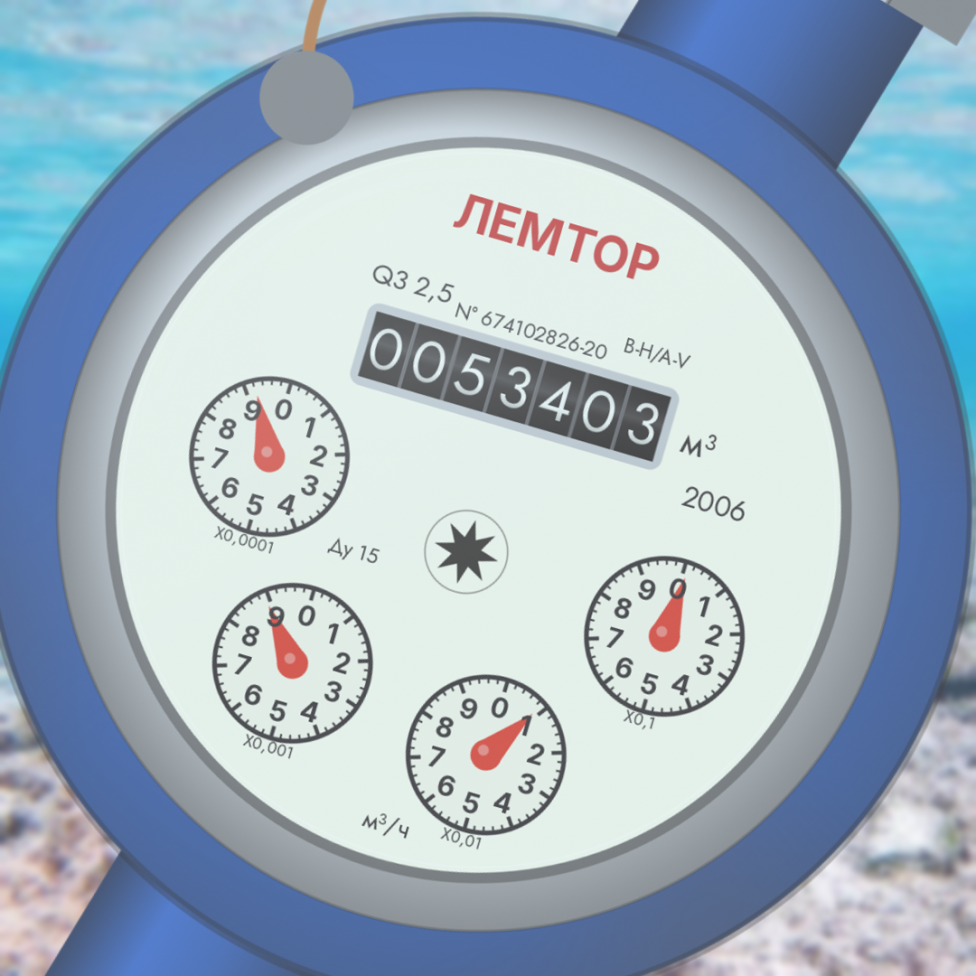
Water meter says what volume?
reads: 53403.0089 m³
